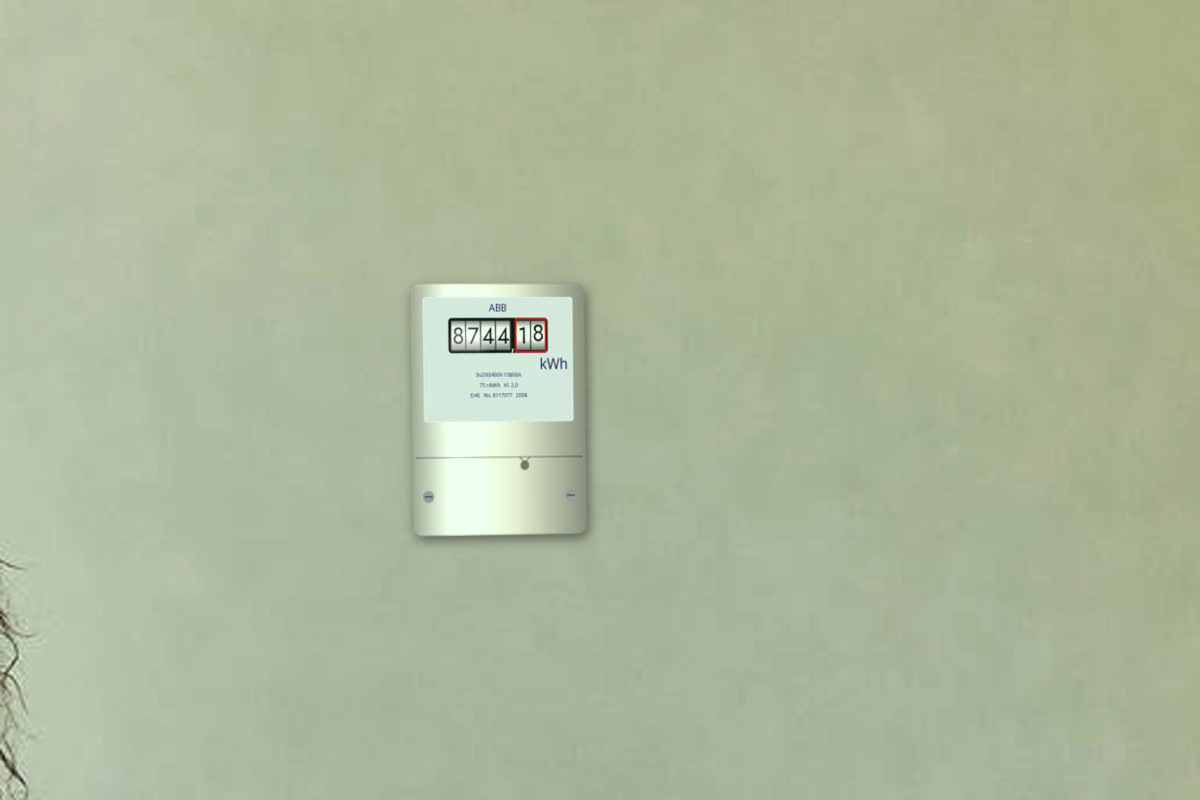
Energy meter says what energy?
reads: 8744.18 kWh
